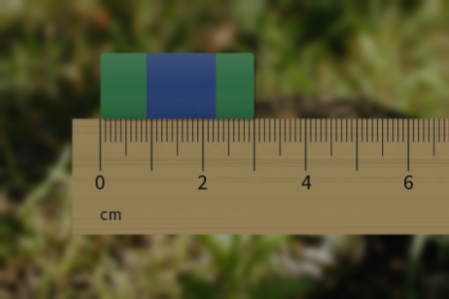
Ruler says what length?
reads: 3 cm
